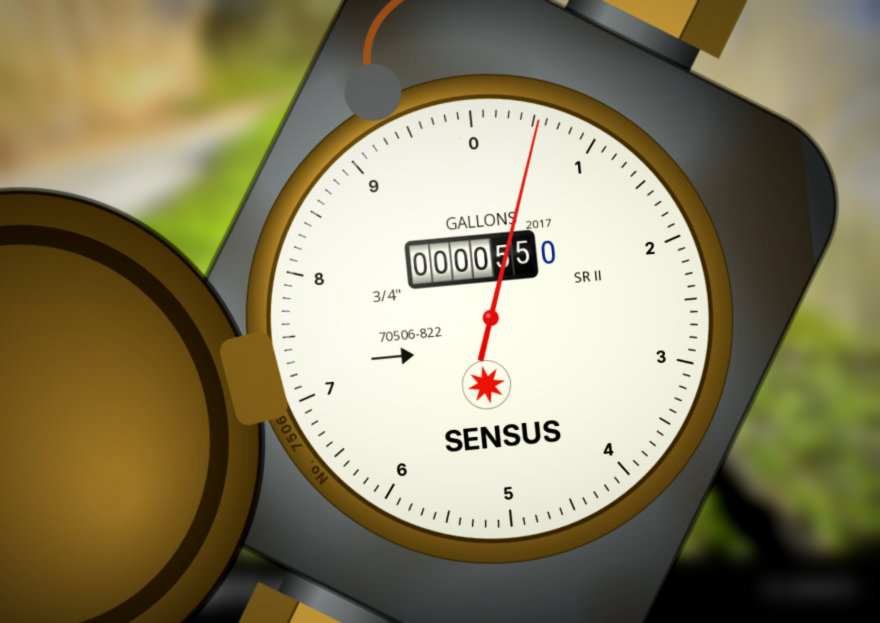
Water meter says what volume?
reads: 550.5 gal
